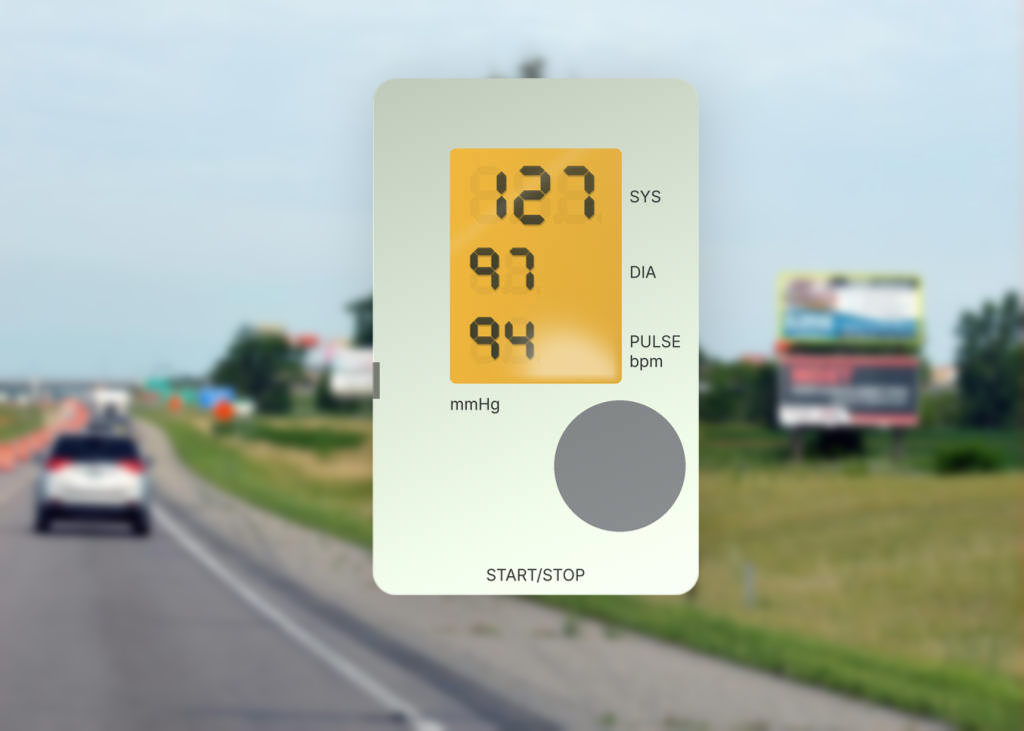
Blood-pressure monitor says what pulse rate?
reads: 94 bpm
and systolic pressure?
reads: 127 mmHg
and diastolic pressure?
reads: 97 mmHg
